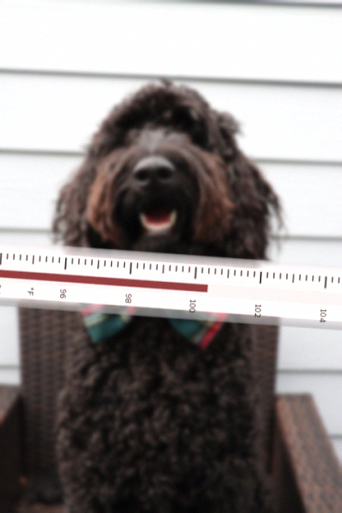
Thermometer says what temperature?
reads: 100.4 °F
